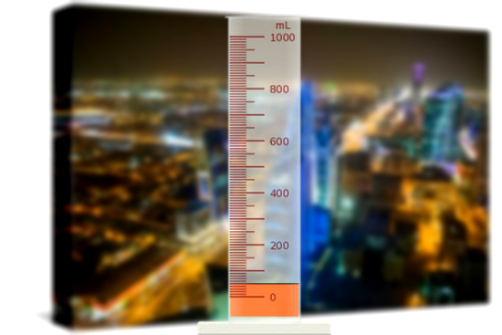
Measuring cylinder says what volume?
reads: 50 mL
